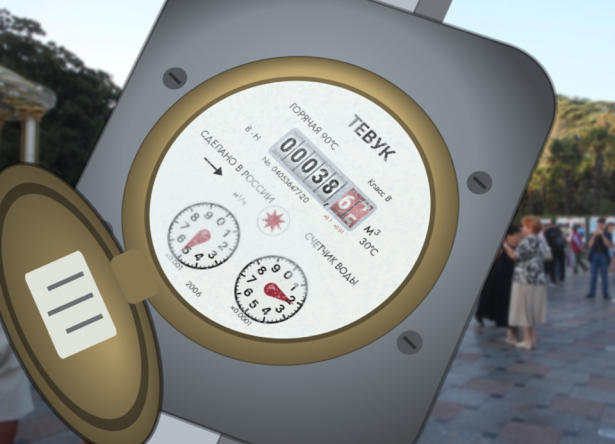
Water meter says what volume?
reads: 38.6452 m³
